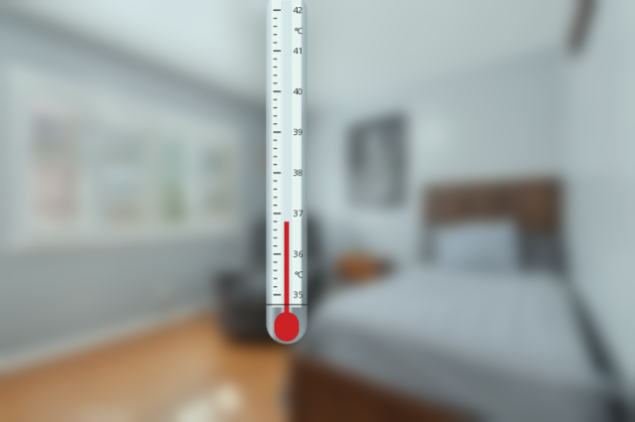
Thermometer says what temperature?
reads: 36.8 °C
